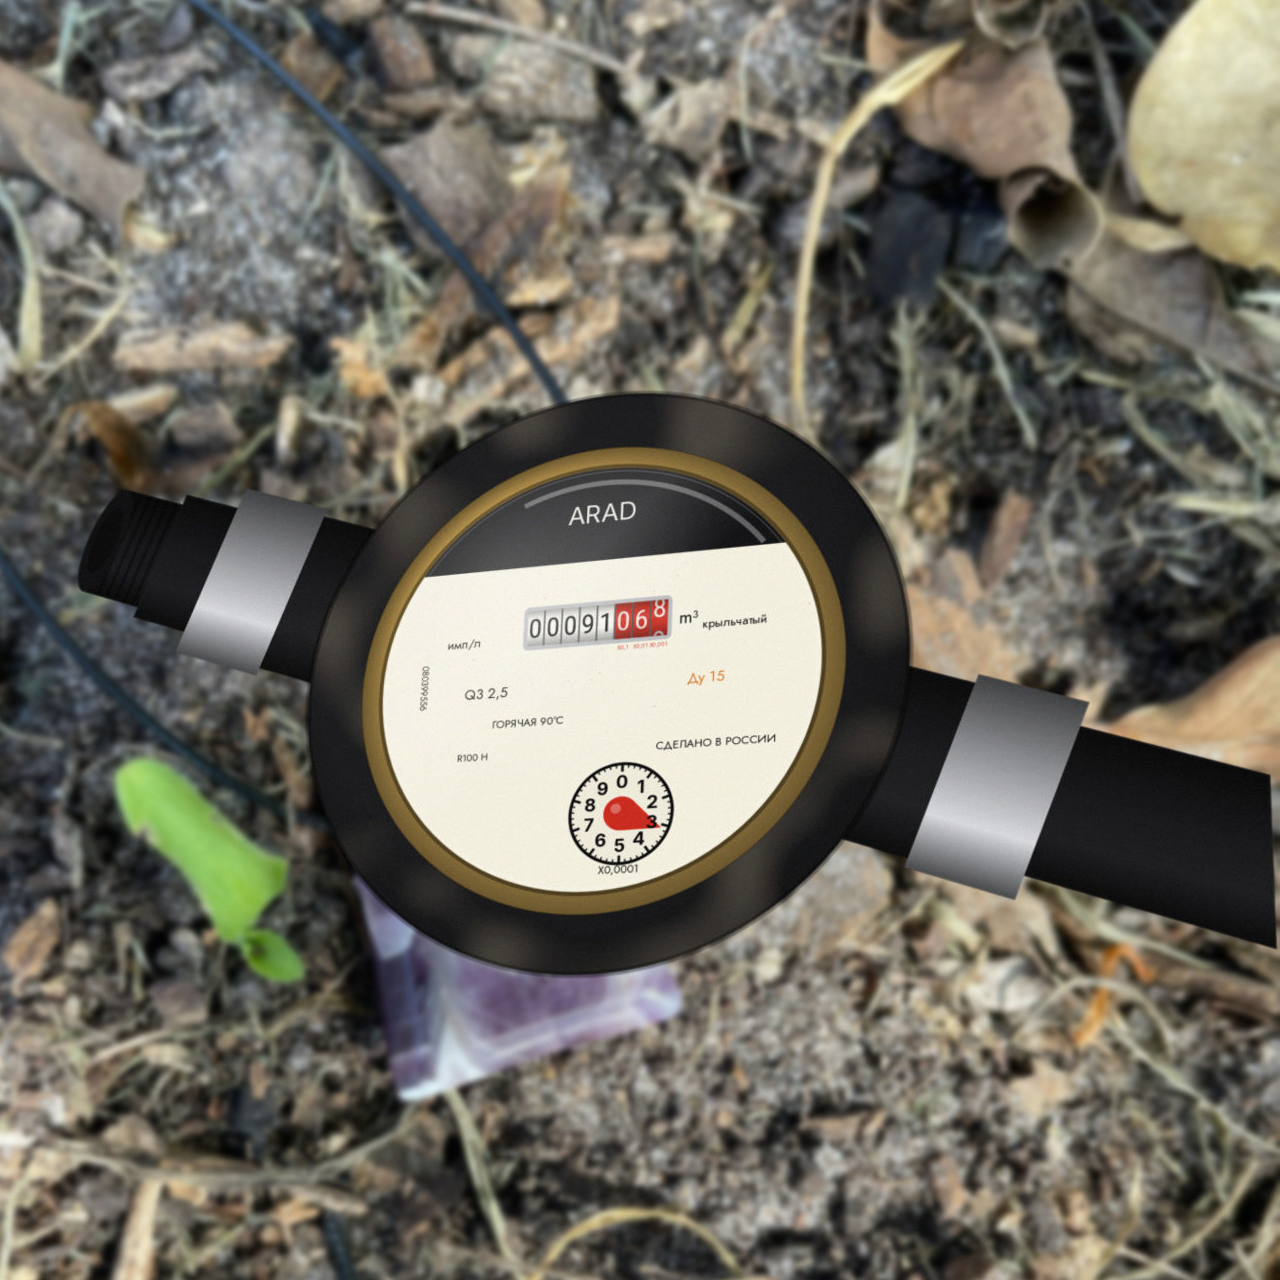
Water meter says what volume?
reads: 91.0683 m³
